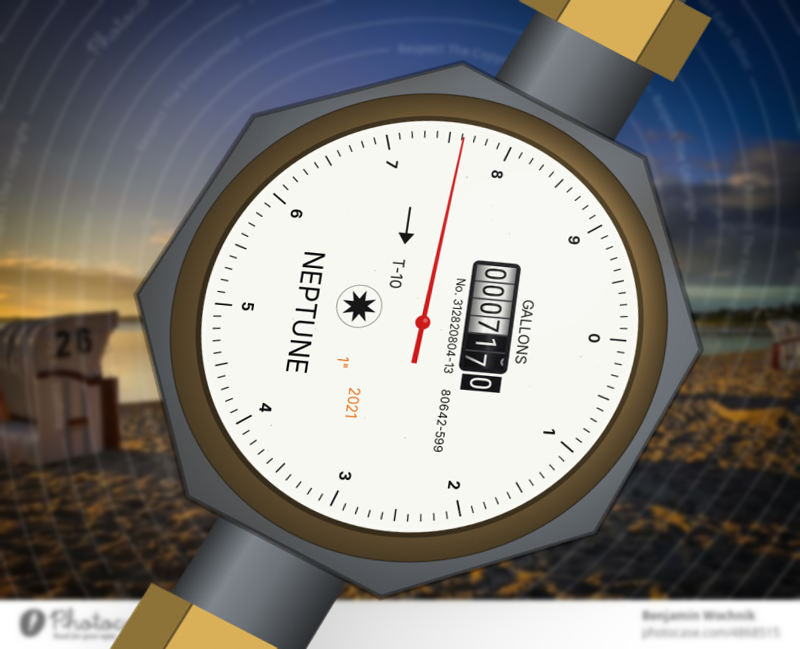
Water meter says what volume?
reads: 7167.6 gal
